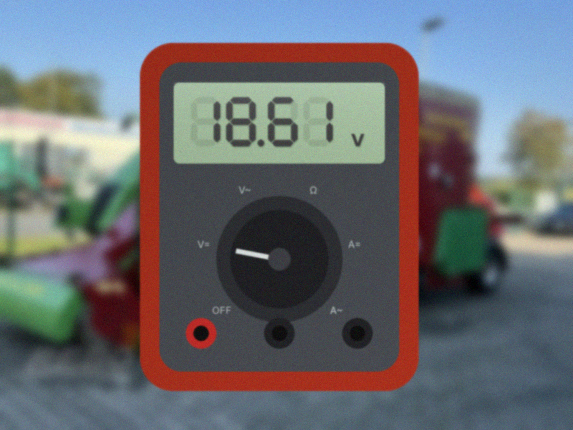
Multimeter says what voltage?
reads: 18.61 V
